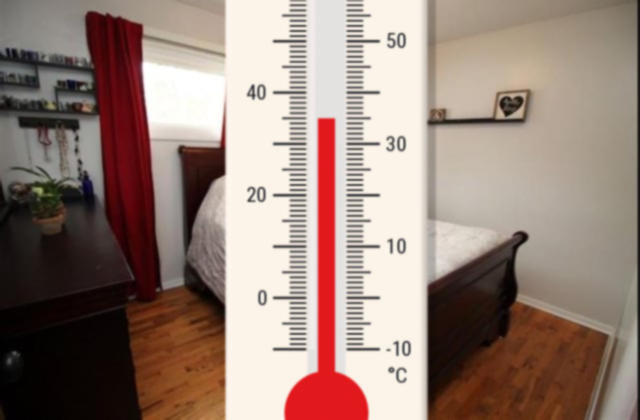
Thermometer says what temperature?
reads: 35 °C
